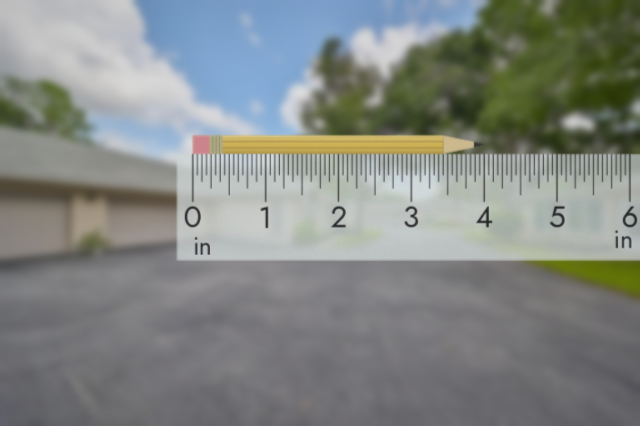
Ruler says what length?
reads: 4 in
